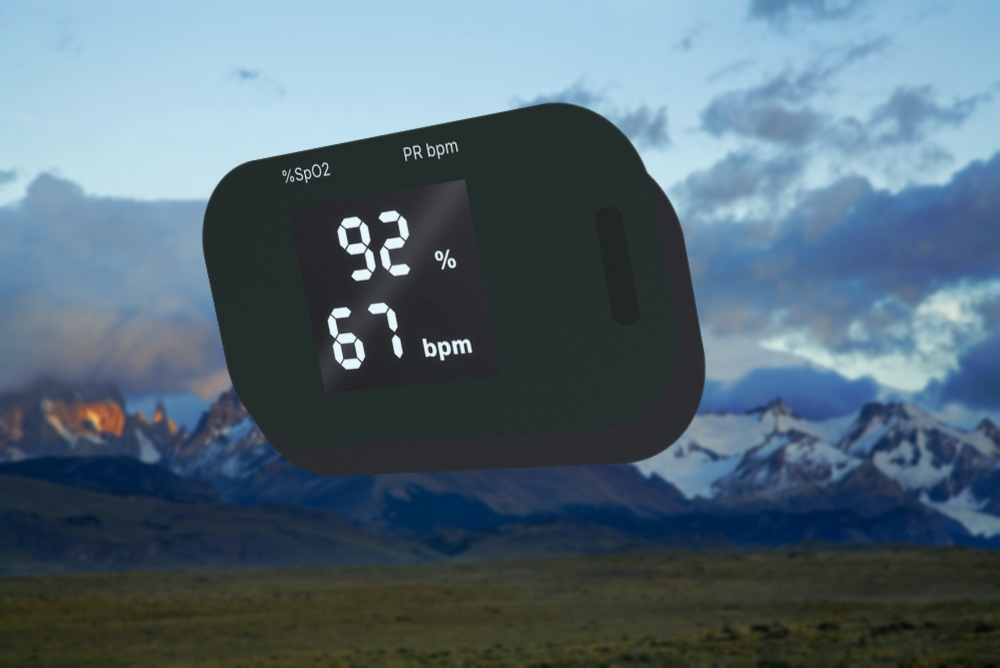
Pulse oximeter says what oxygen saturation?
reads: 92 %
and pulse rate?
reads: 67 bpm
